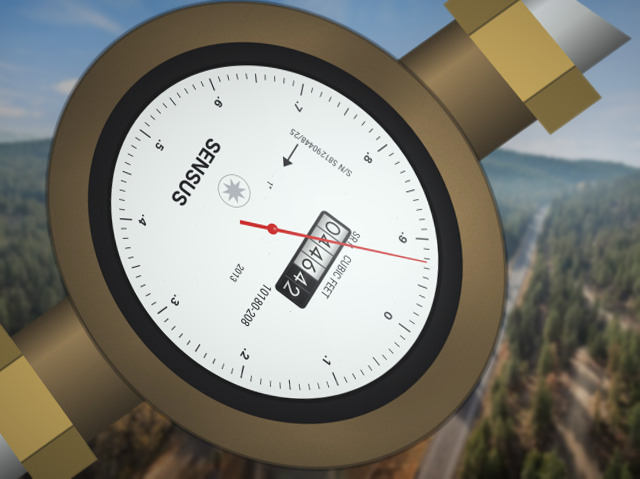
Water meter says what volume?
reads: 44641.92 ft³
